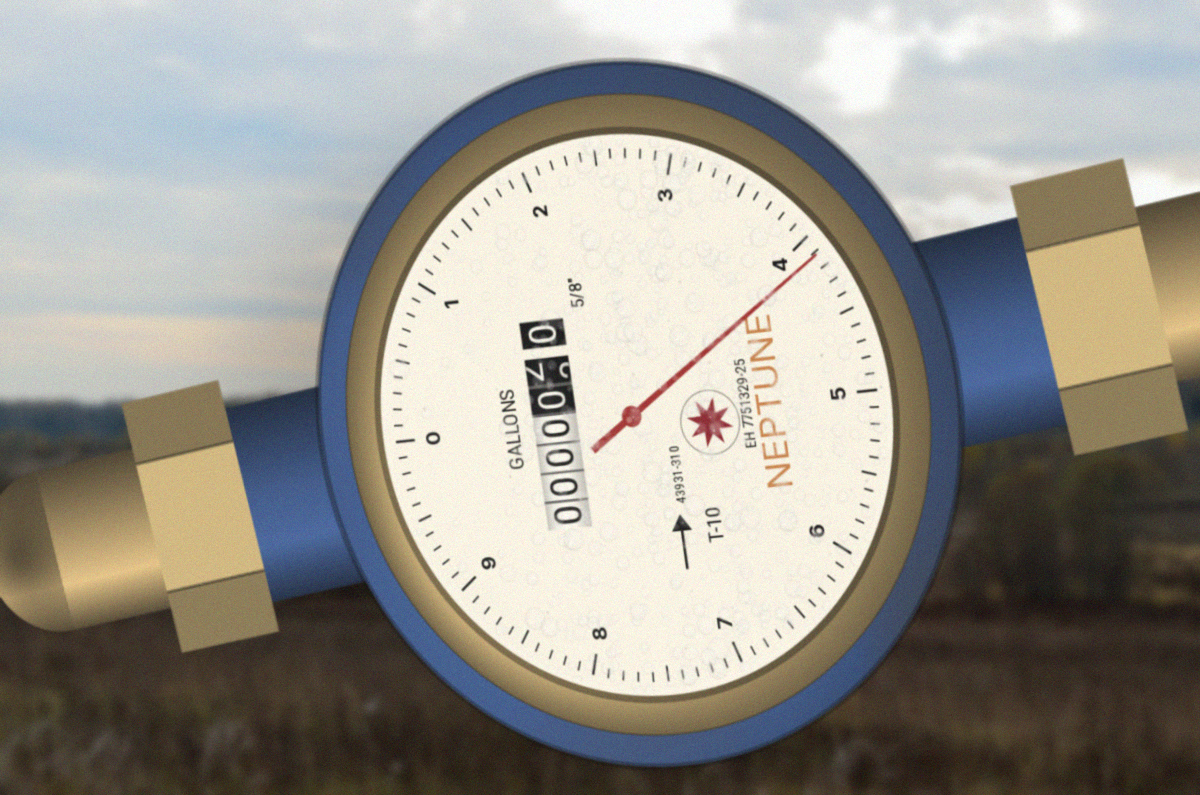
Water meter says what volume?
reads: 24.1 gal
